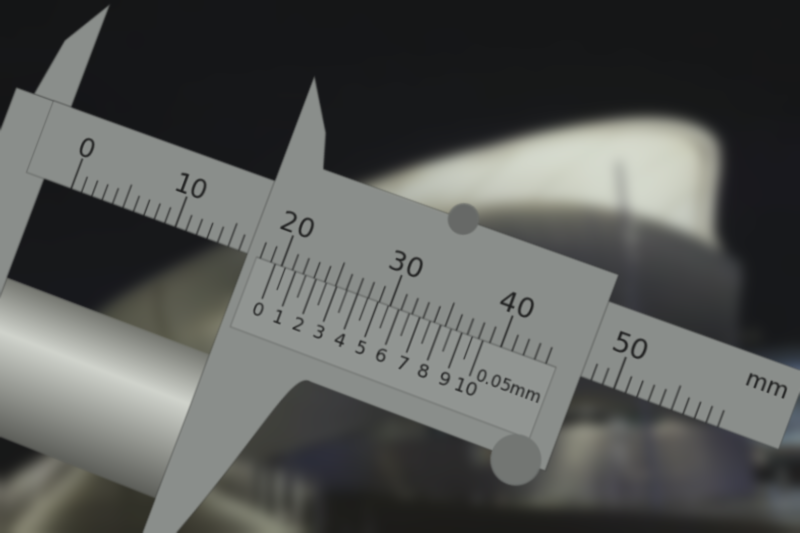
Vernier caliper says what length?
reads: 19.4 mm
